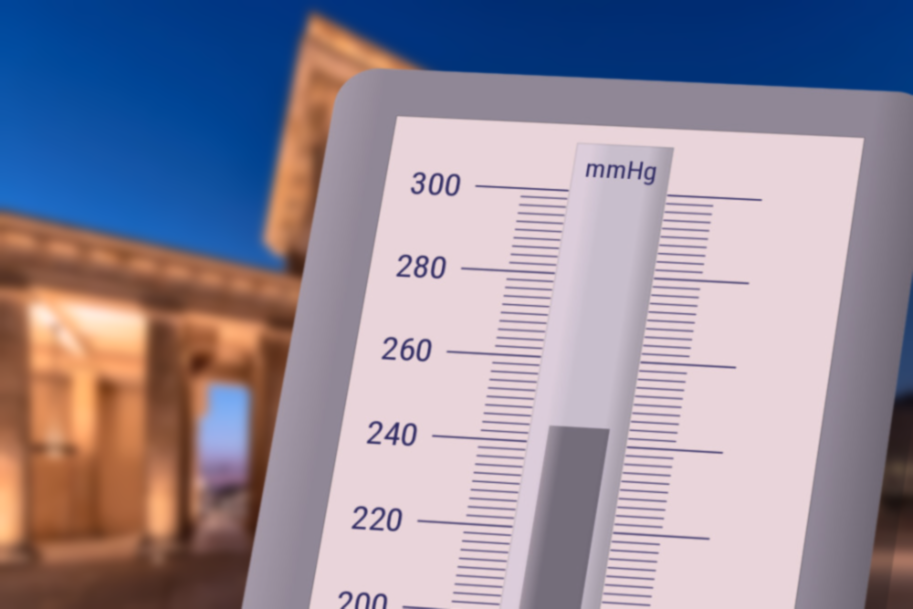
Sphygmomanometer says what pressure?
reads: 244 mmHg
